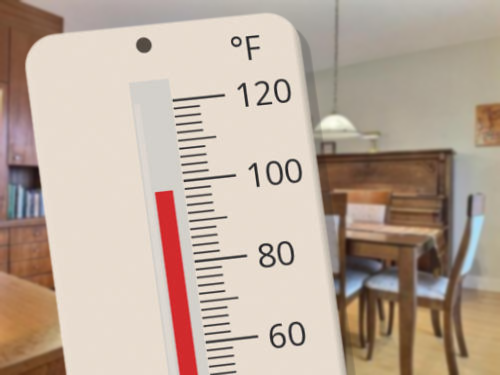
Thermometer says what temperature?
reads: 98 °F
